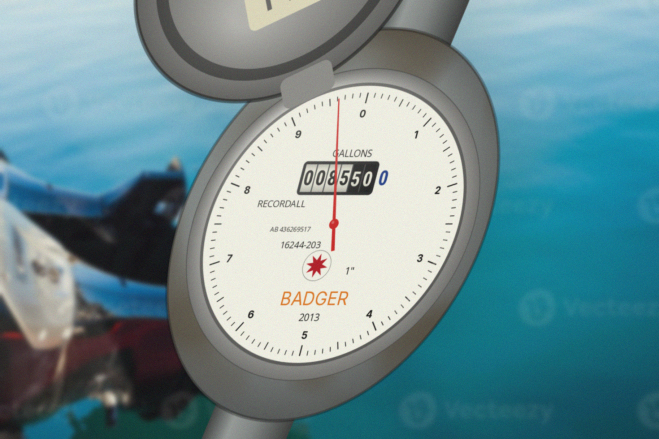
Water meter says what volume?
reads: 85499.6 gal
